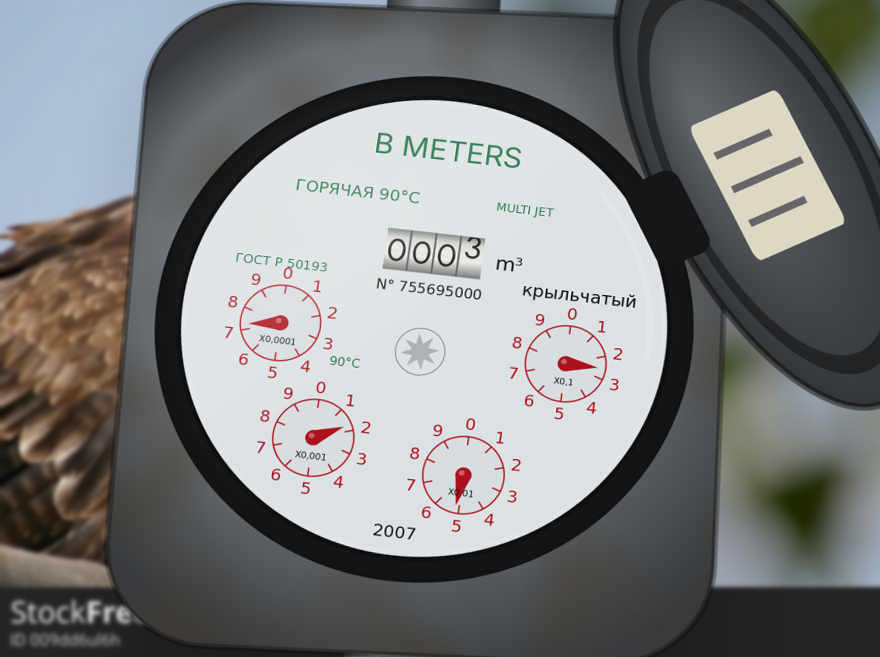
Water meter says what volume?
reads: 3.2517 m³
